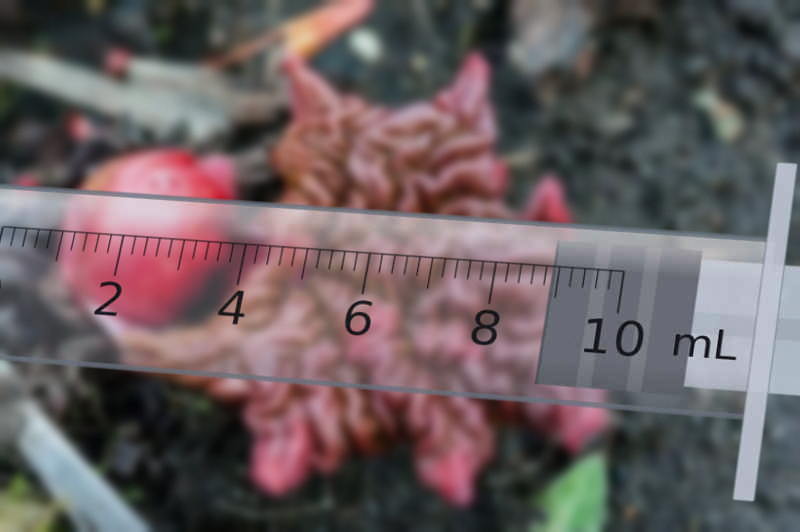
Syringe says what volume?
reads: 8.9 mL
